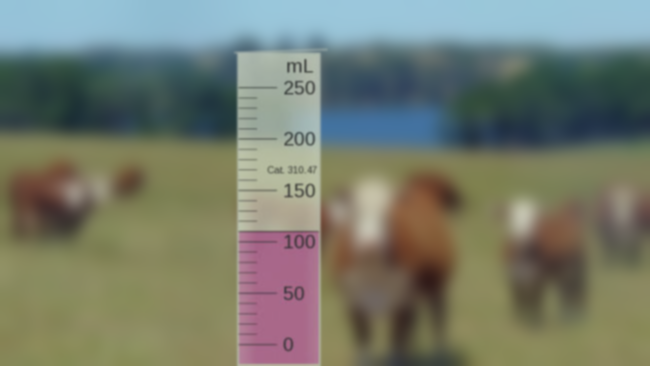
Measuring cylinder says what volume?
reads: 110 mL
